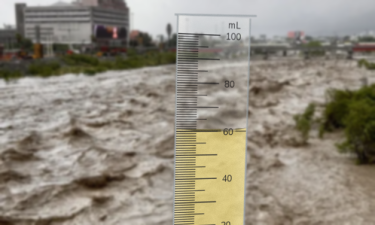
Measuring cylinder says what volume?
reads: 60 mL
